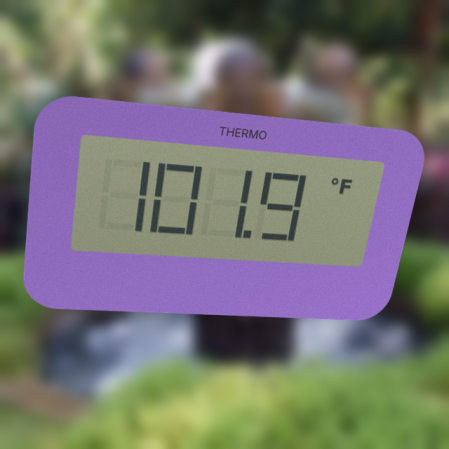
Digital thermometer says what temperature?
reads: 101.9 °F
